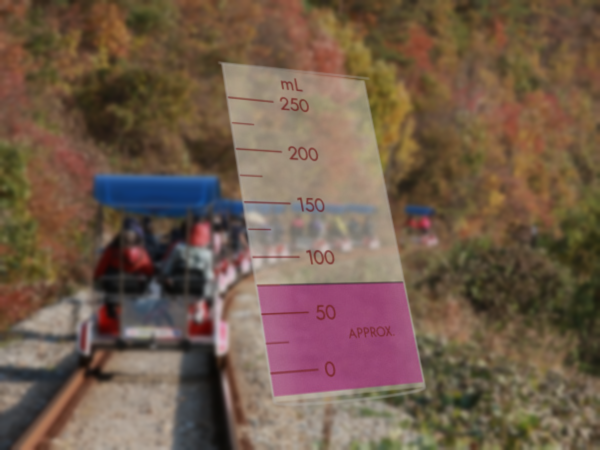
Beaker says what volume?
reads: 75 mL
